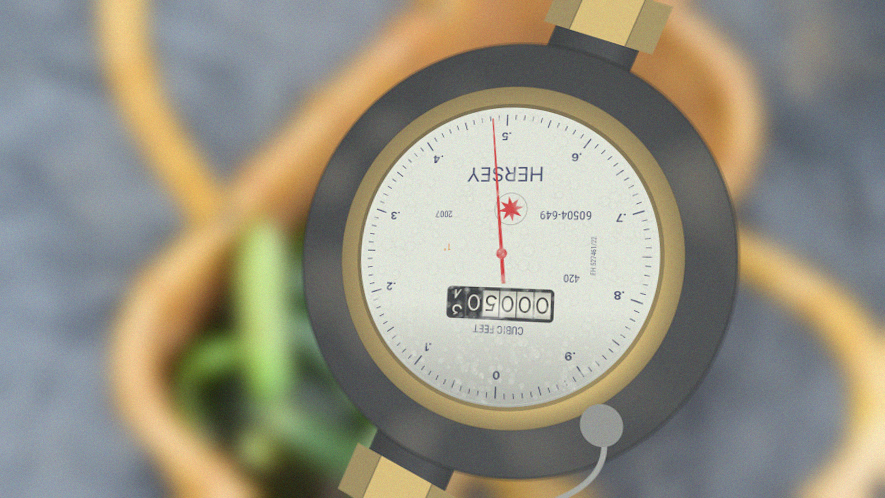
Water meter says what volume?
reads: 503.48 ft³
